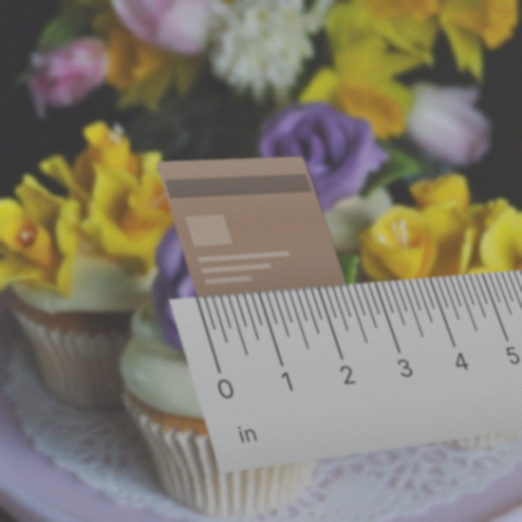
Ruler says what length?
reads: 2.5 in
